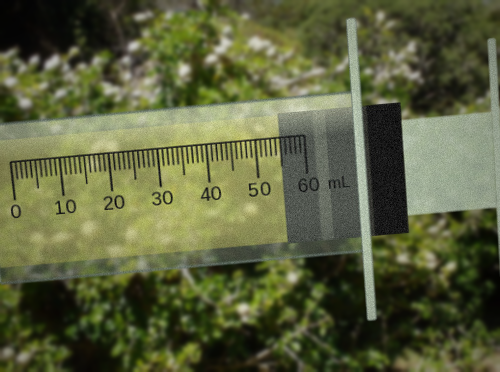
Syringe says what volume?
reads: 55 mL
